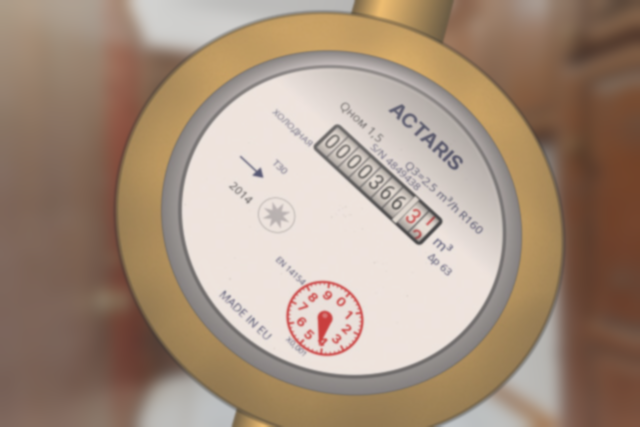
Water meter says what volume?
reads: 366.314 m³
